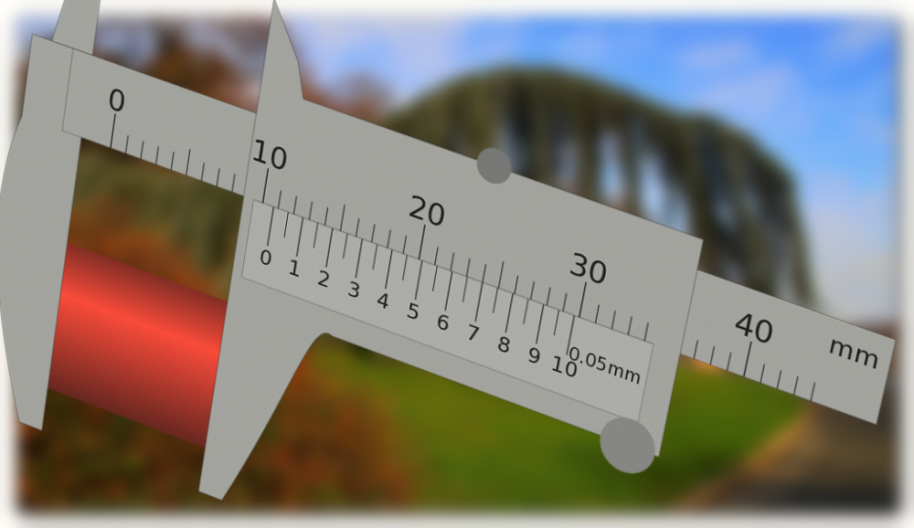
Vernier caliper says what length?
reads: 10.7 mm
